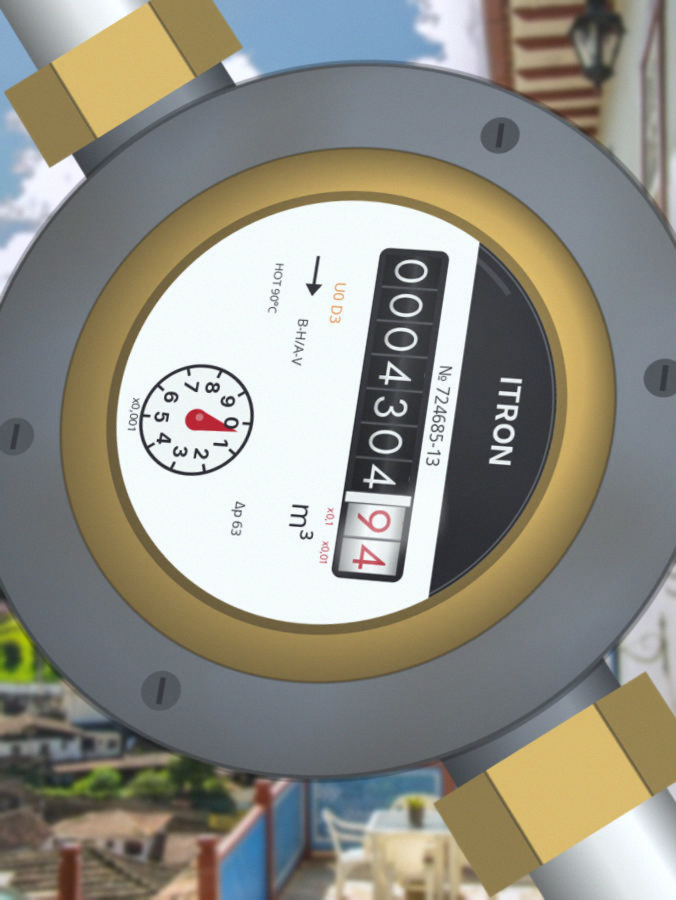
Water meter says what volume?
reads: 4304.940 m³
